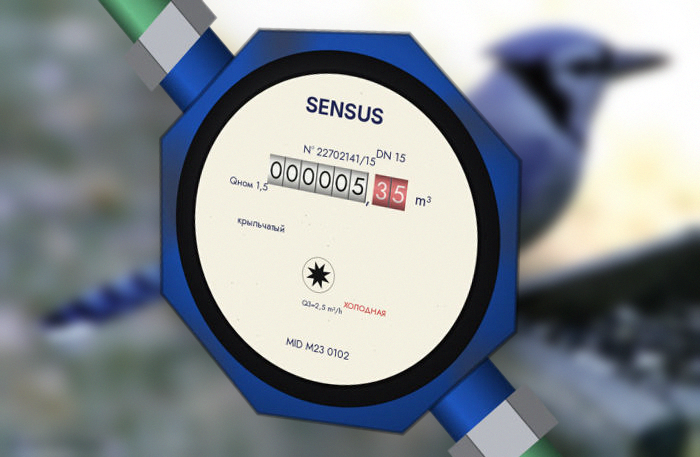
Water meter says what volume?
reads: 5.35 m³
